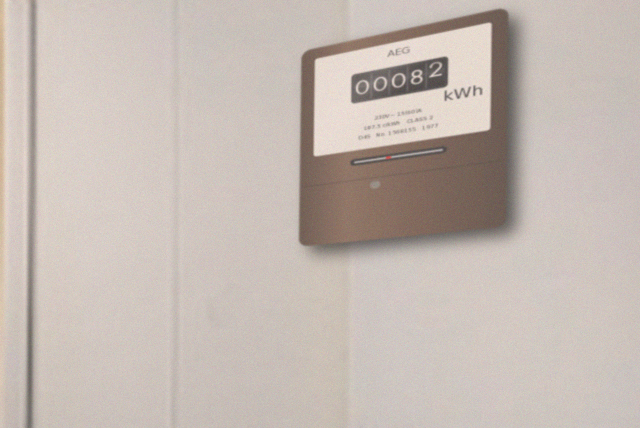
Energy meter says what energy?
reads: 82 kWh
